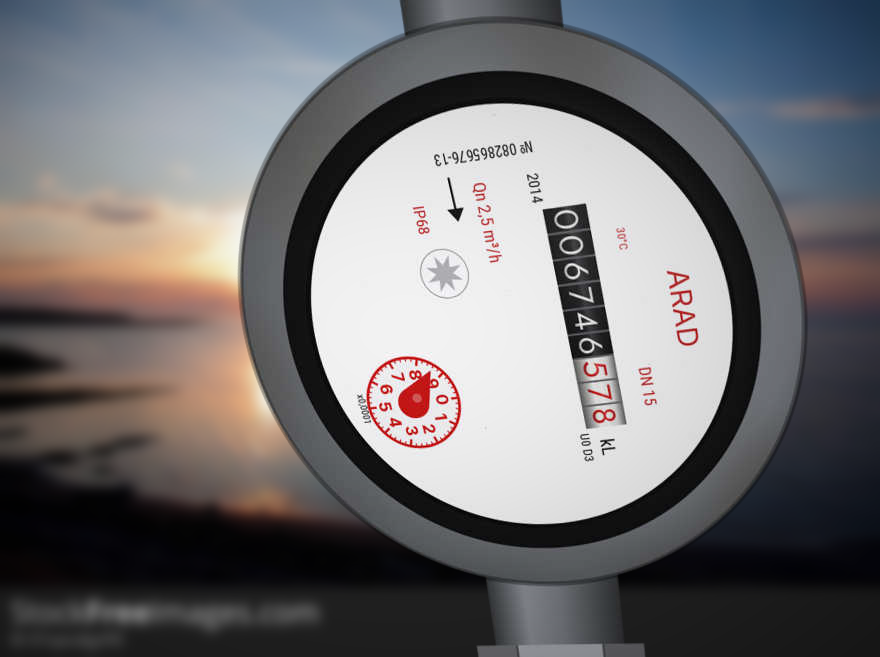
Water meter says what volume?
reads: 6746.5788 kL
